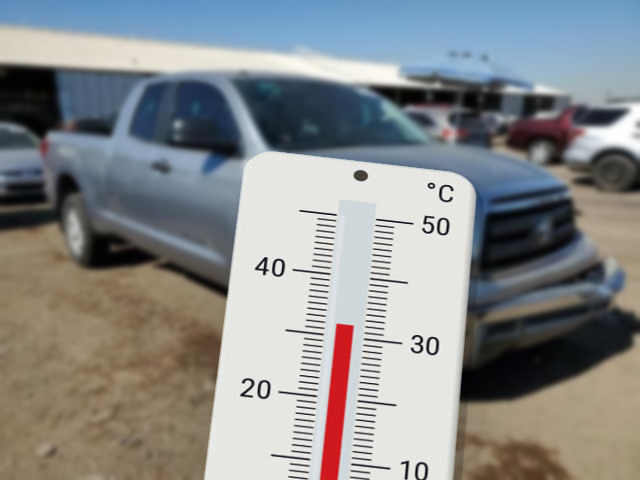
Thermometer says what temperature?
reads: 32 °C
